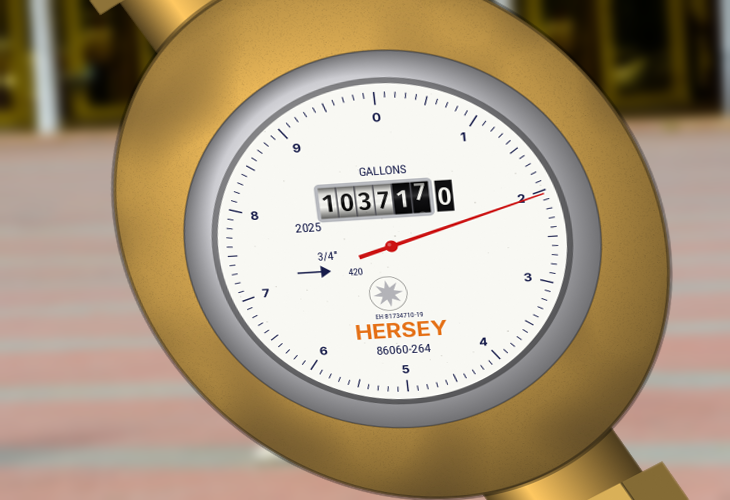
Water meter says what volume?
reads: 1037172.0 gal
